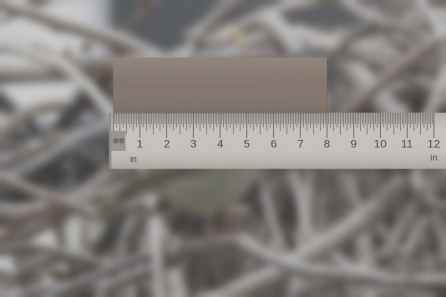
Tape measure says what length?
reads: 8 in
